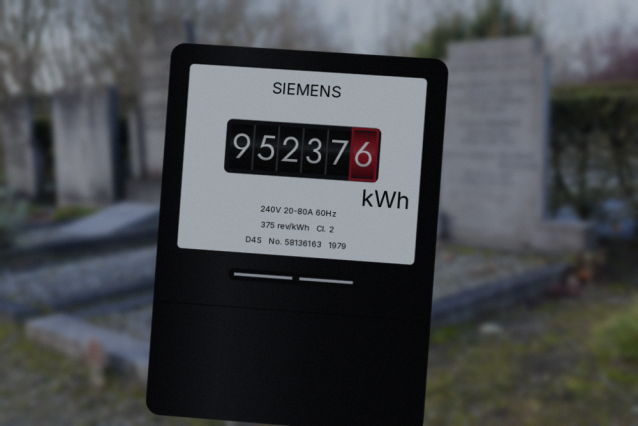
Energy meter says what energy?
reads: 95237.6 kWh
